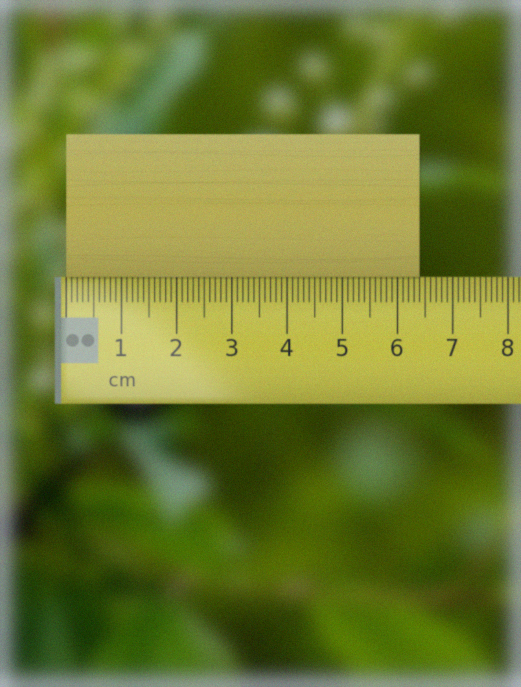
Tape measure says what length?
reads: 6.4 cm
